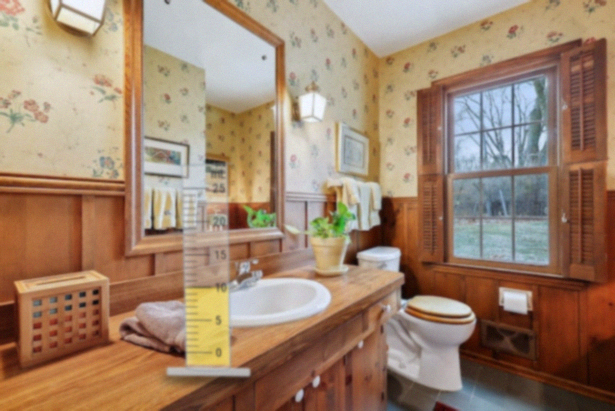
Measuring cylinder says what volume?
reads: 10 mL
